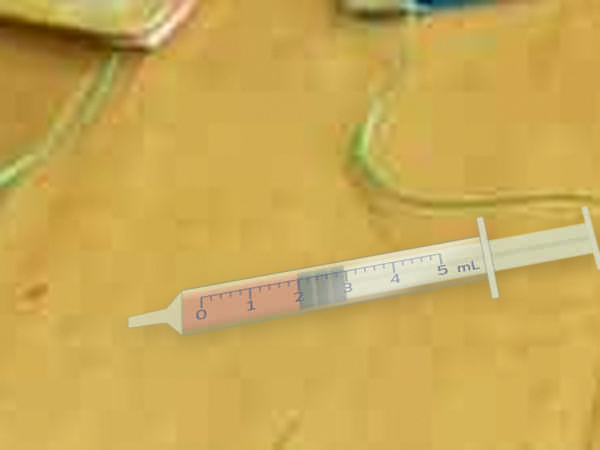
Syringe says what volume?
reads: 2 mL
